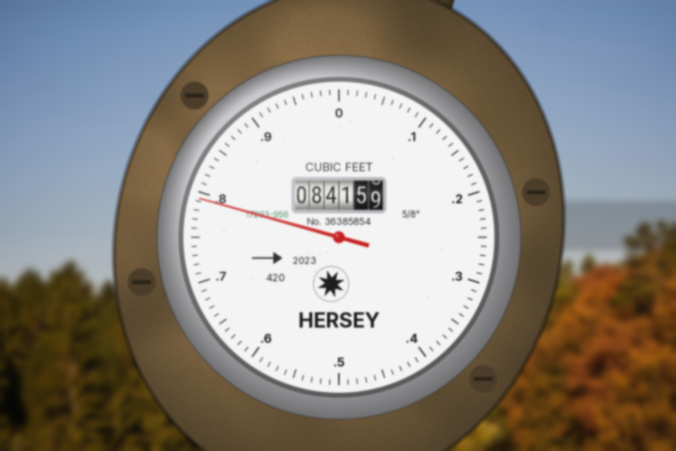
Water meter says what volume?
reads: 84158.79 ft³
